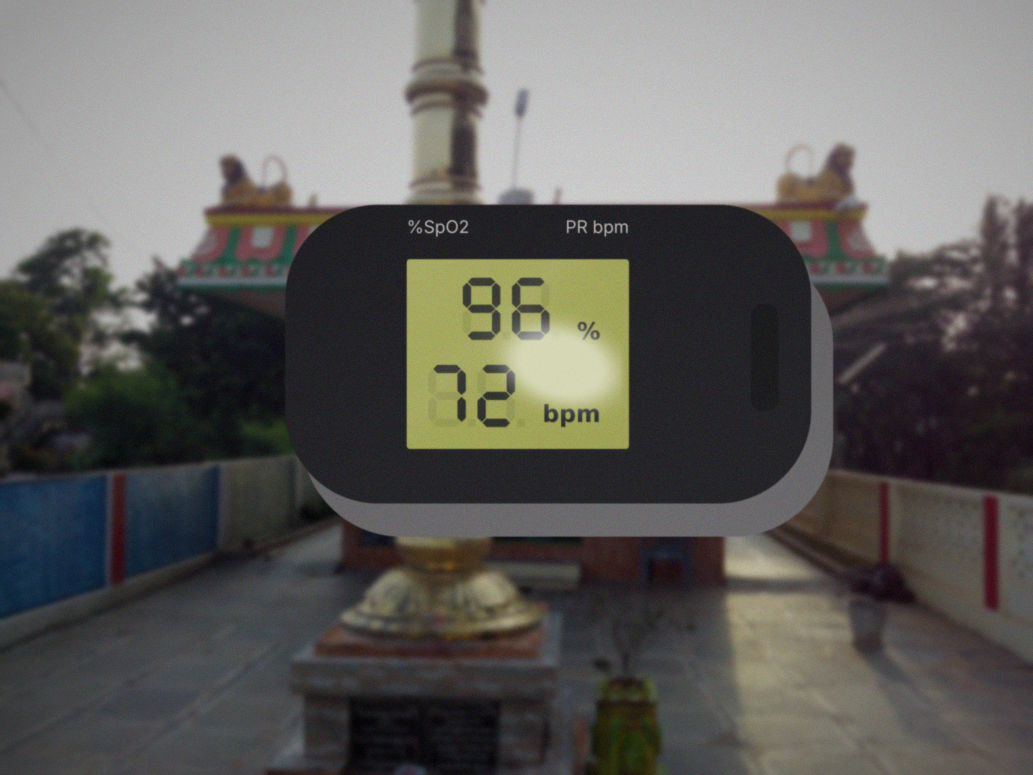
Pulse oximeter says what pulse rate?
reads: 72 bpm
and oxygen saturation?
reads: 96 %
